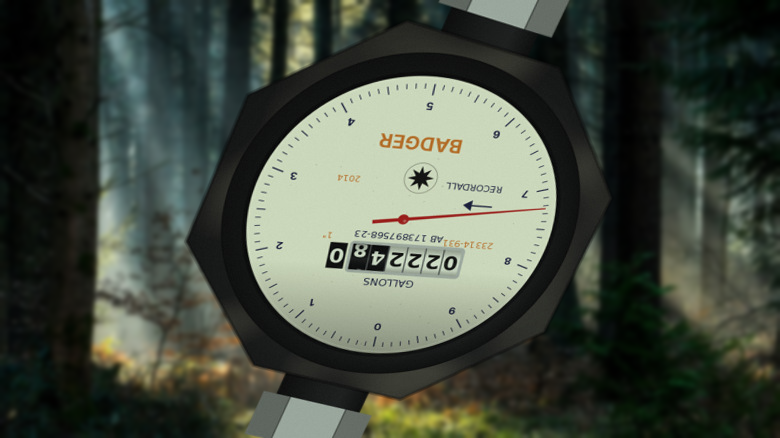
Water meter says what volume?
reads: 222477.2 gal
